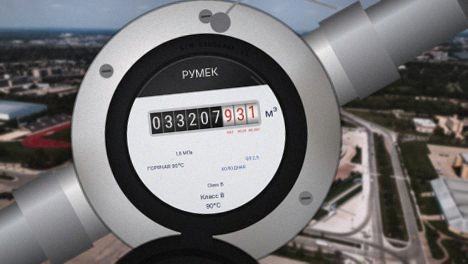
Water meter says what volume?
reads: 33207.931 m³
